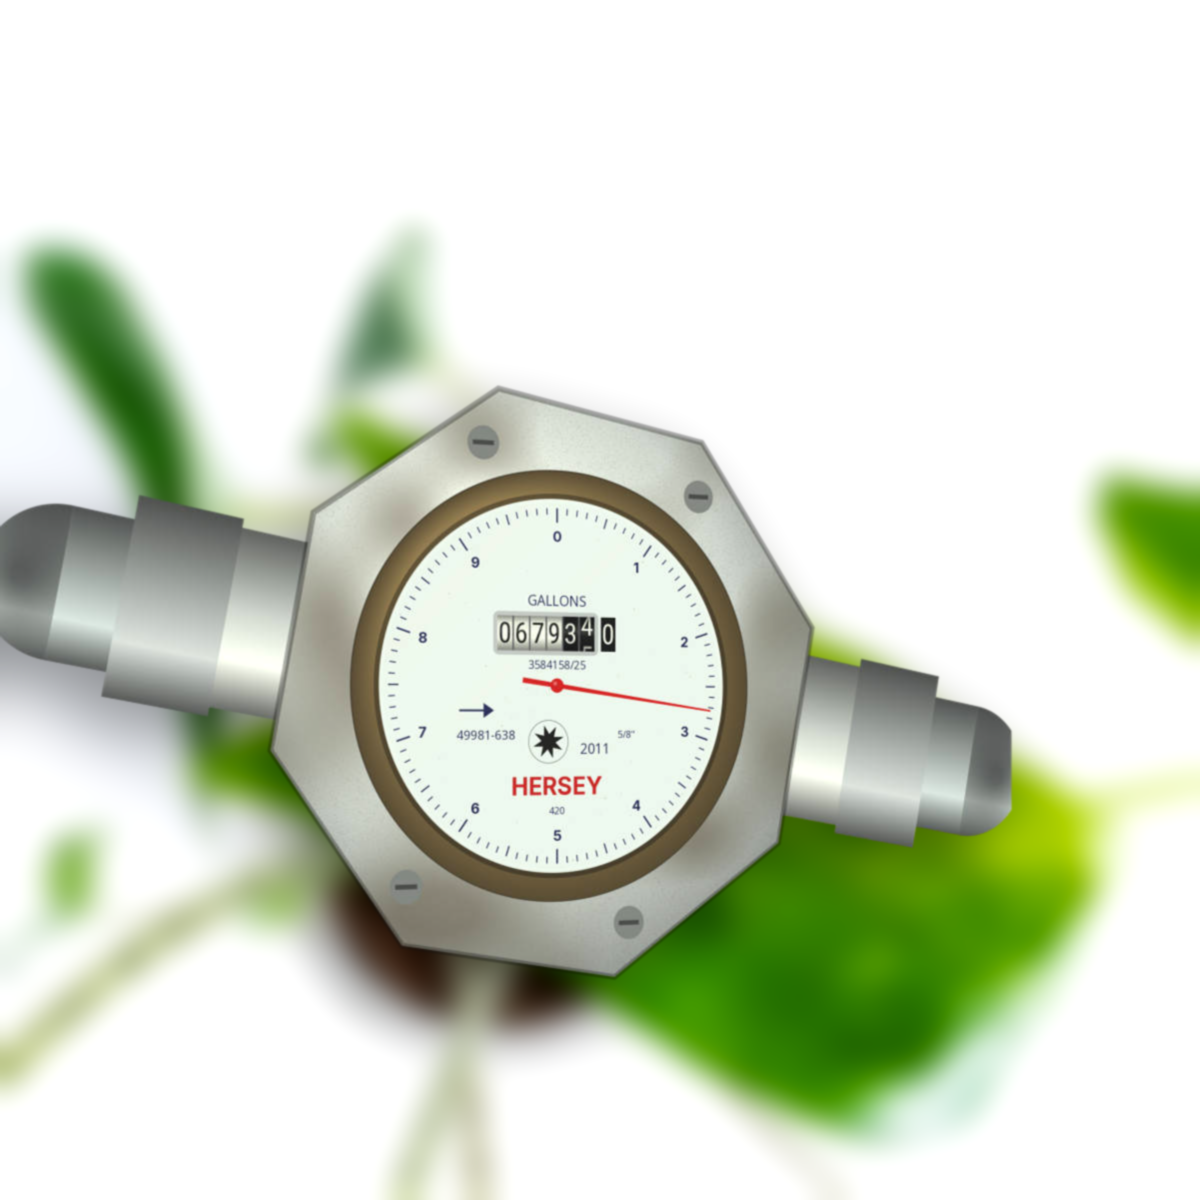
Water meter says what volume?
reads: 679342.7 gal
